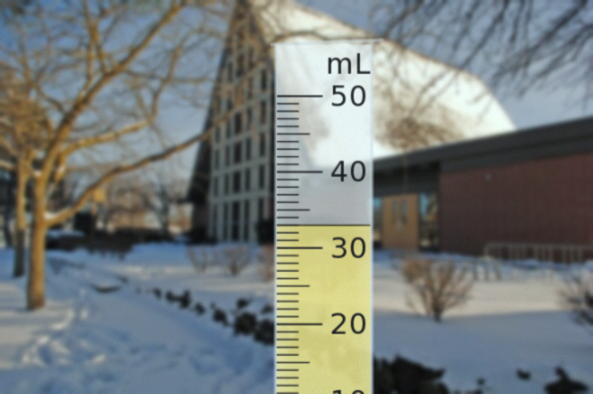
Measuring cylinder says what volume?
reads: 33 mL
